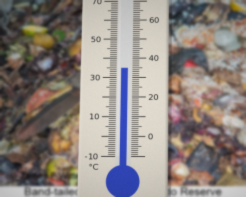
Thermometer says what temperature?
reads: 35 °C
